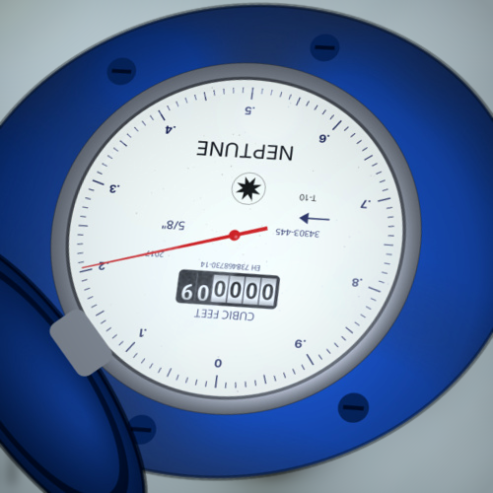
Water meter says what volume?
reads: 9.20 ft³
